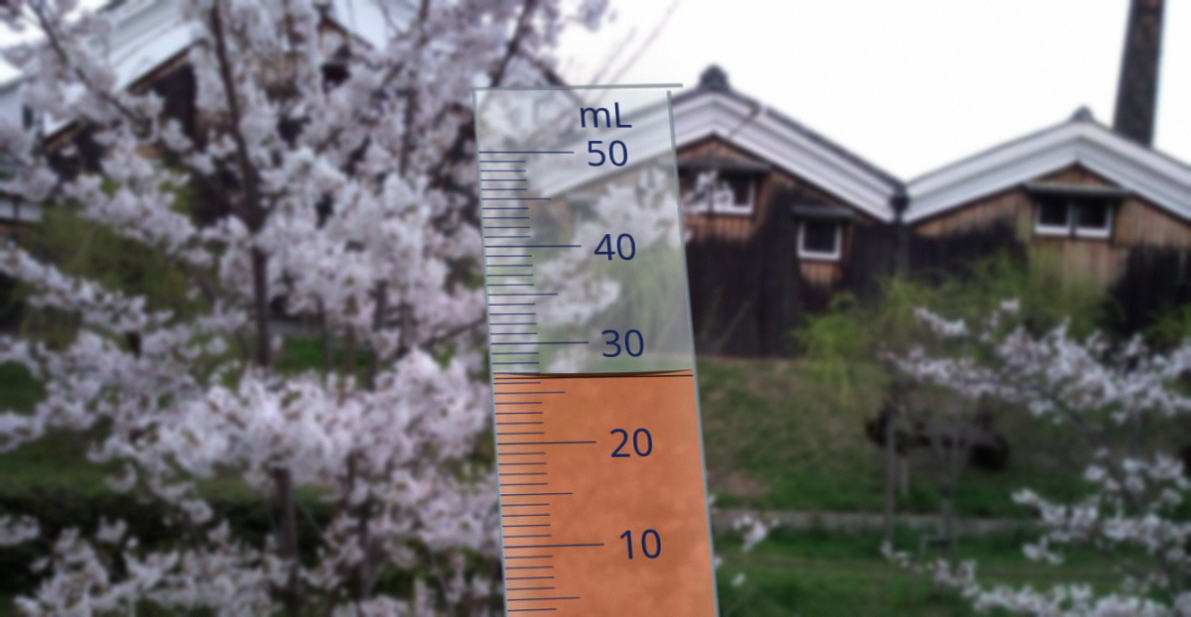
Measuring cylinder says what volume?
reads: 26.5 mL
